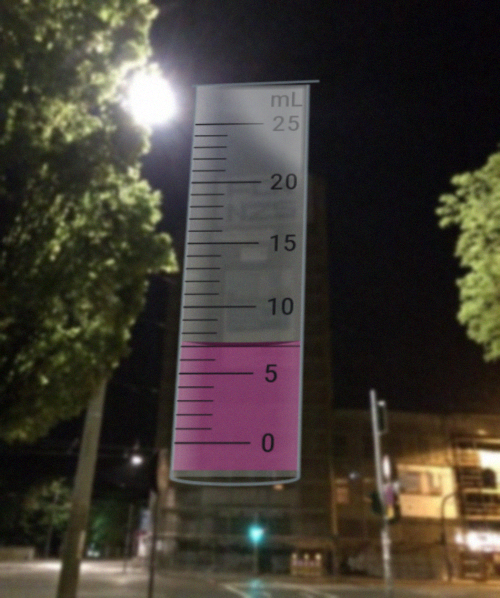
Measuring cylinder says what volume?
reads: 7 mL
